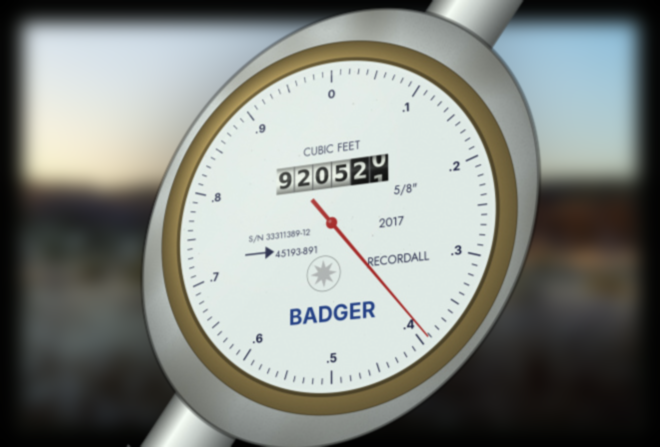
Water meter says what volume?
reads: 920520.39 ft³
